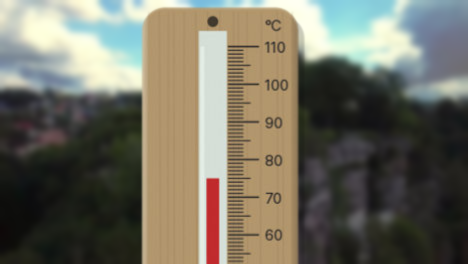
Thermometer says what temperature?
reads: 75 °C
